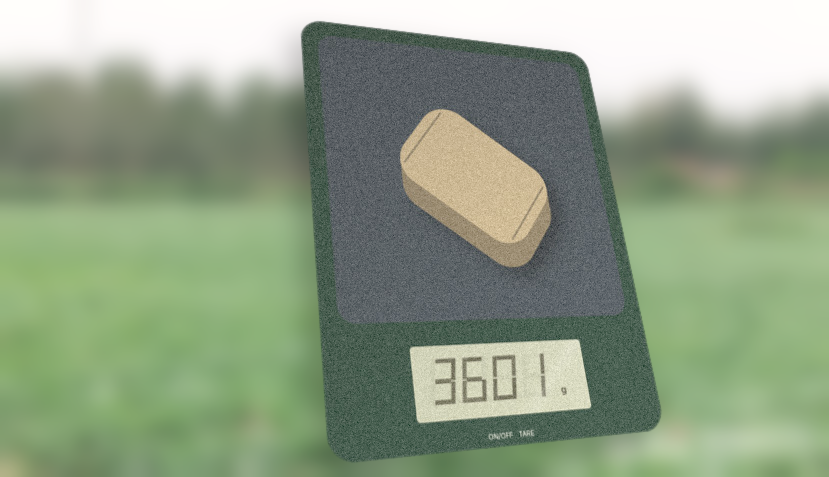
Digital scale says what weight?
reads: 3601 g
